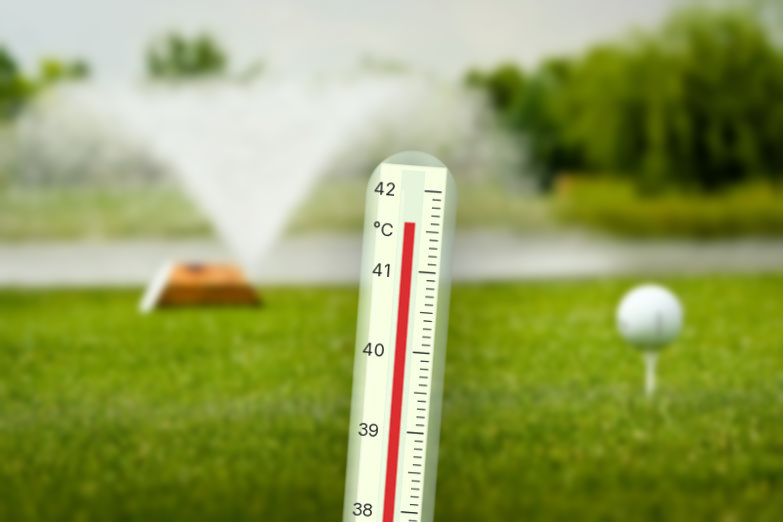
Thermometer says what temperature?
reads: 41.6 °C
